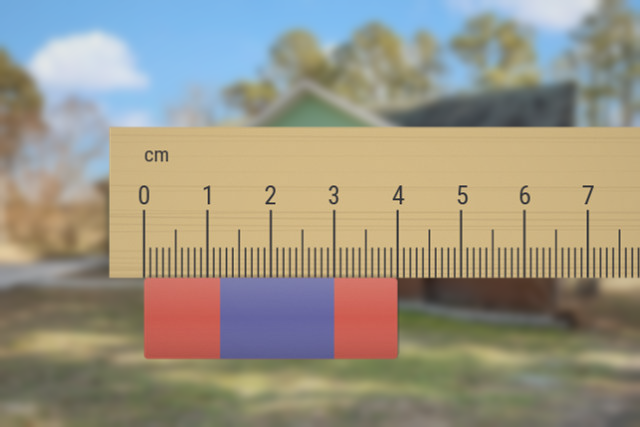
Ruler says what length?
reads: 4 cm
